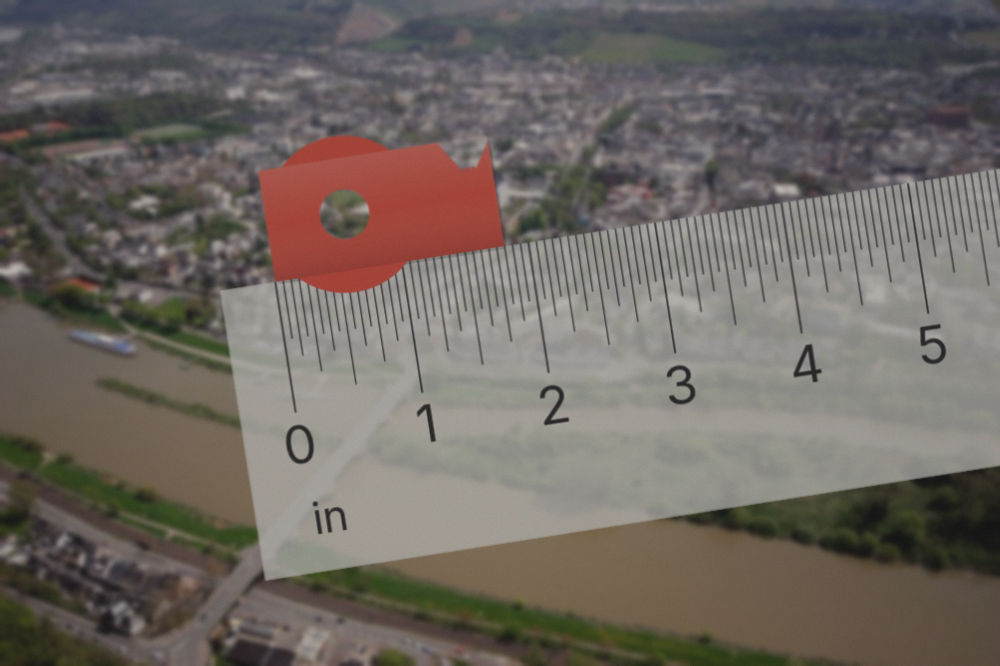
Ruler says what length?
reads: 1.8125 in
